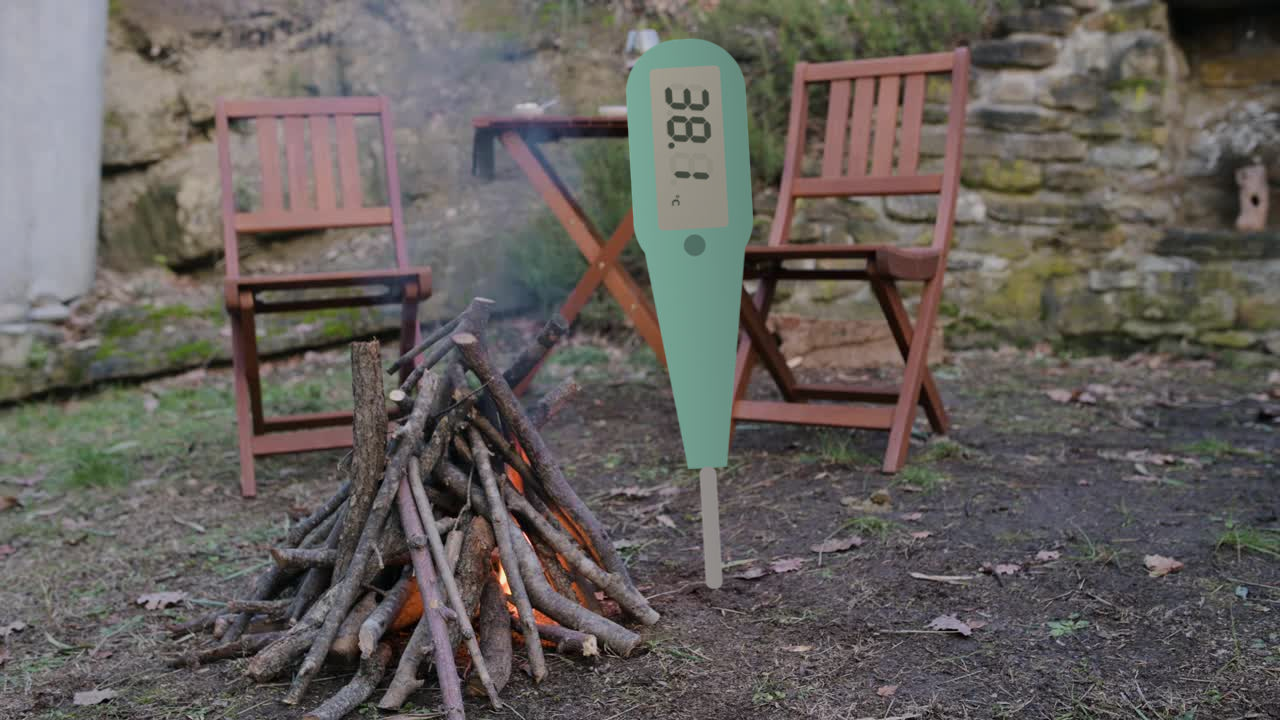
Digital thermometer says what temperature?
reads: 38.1 °C
